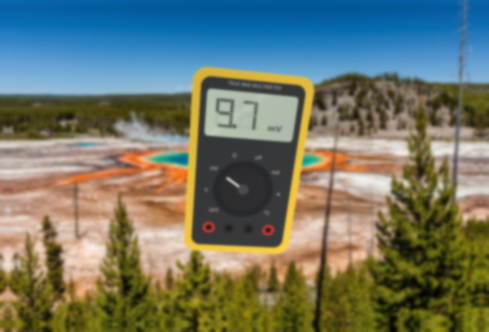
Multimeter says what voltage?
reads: 9.7 mV
